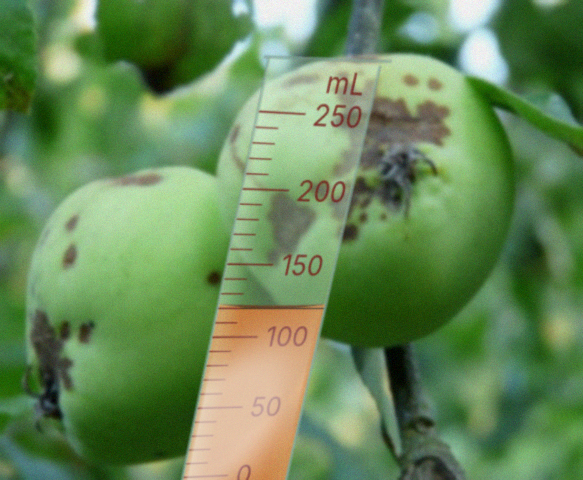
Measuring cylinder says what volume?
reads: 120 mL
